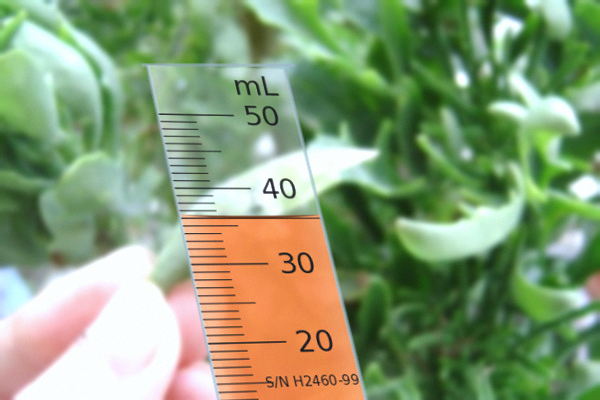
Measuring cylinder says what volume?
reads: 36 mL
